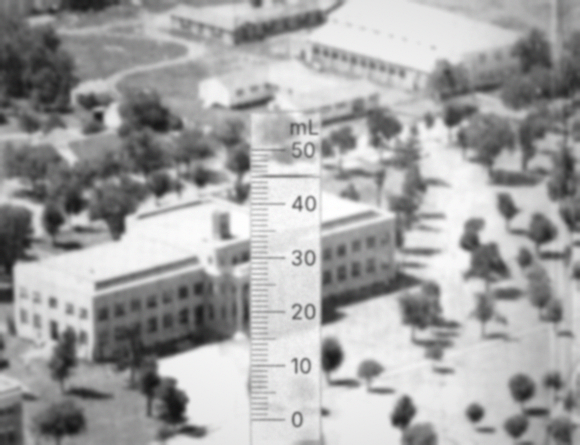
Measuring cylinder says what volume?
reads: 45 mL
